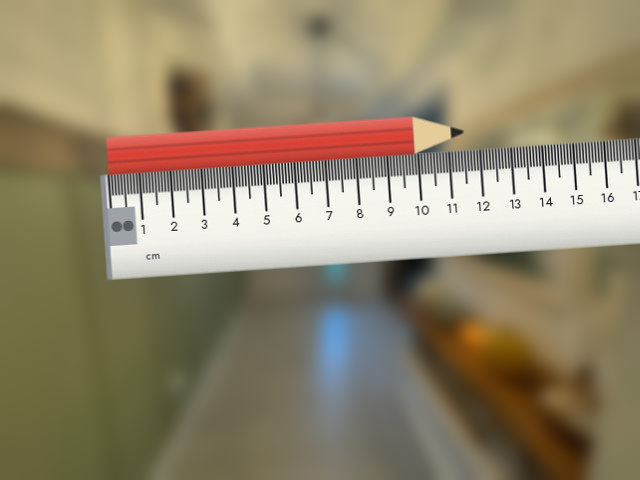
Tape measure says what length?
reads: 11.5 cm
